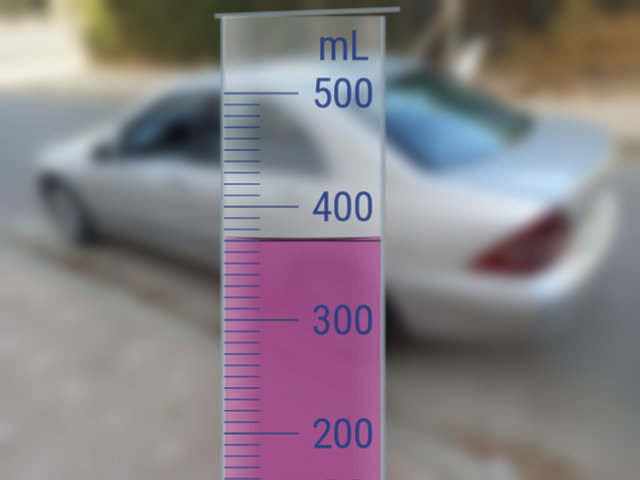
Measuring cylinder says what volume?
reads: 370 mL
